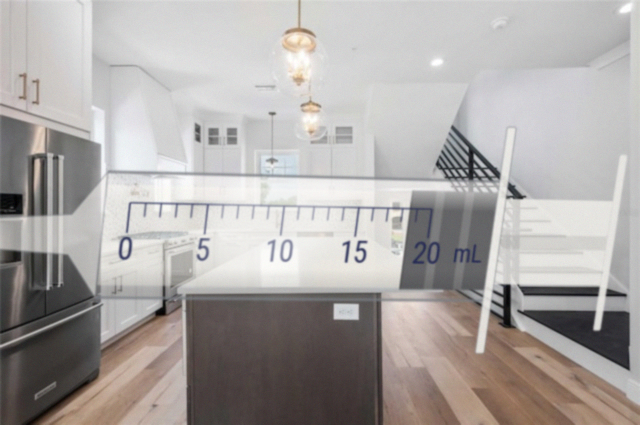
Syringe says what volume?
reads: 18.5 mL
